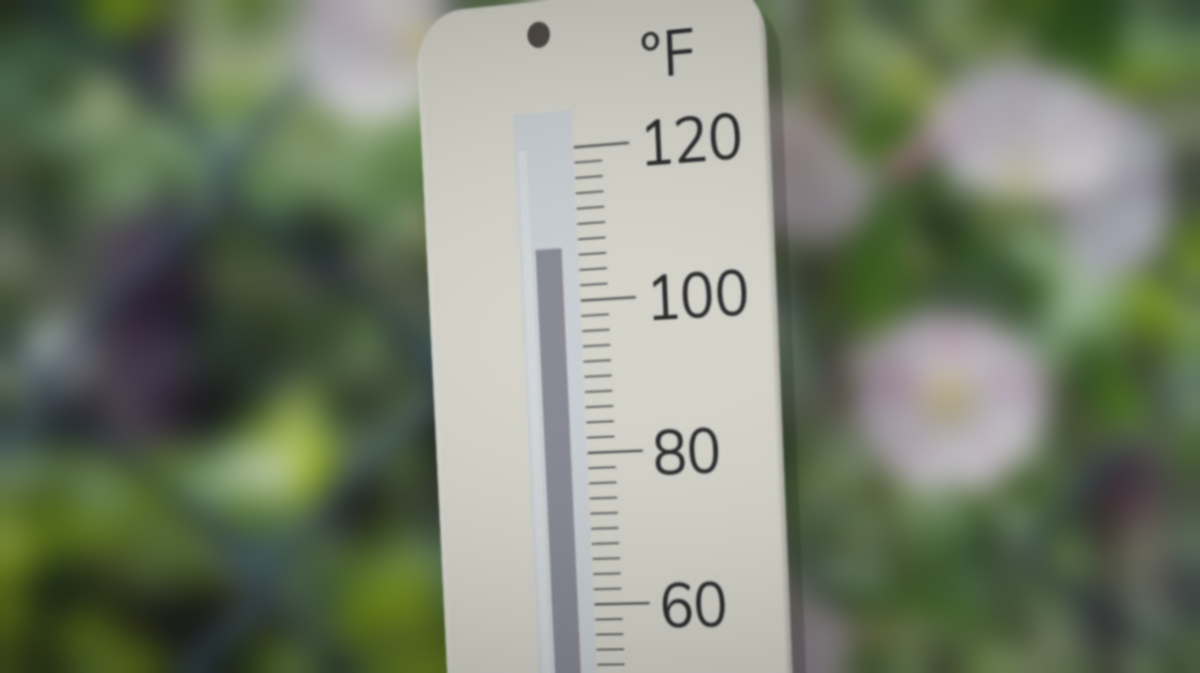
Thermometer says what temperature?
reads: 107 °F
